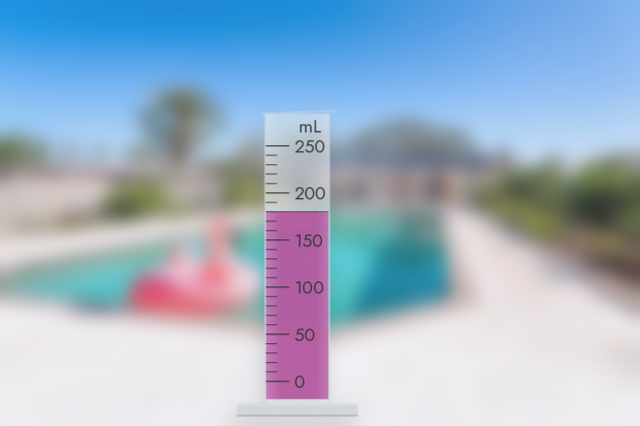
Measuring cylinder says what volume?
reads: 180 mL
